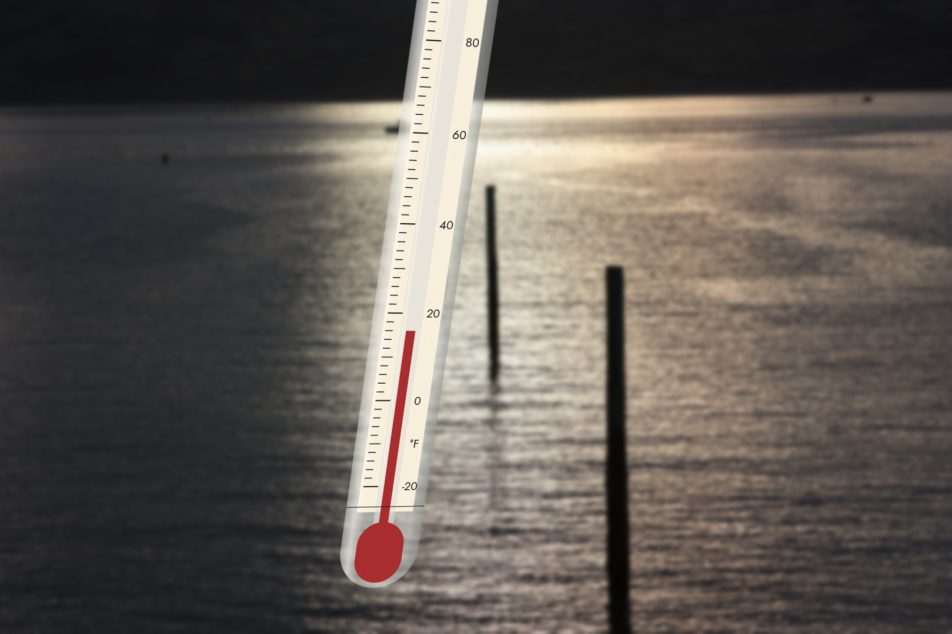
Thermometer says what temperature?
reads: 16 °F
